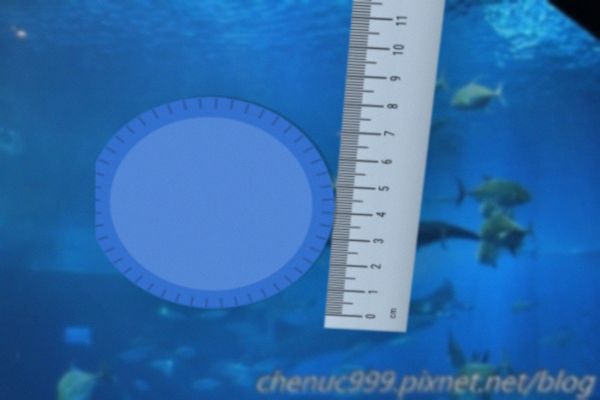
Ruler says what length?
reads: 8 cm
